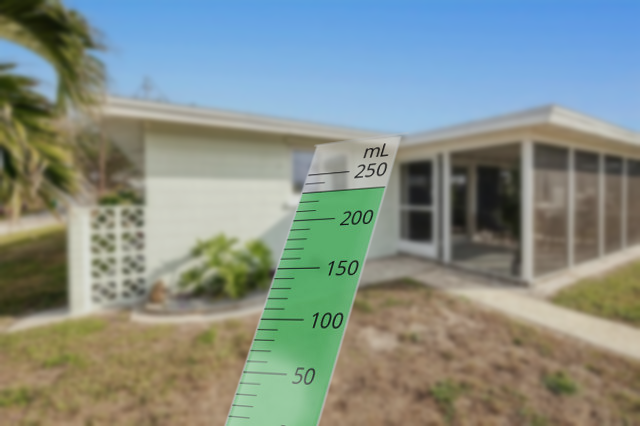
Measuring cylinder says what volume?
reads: 230 mL
